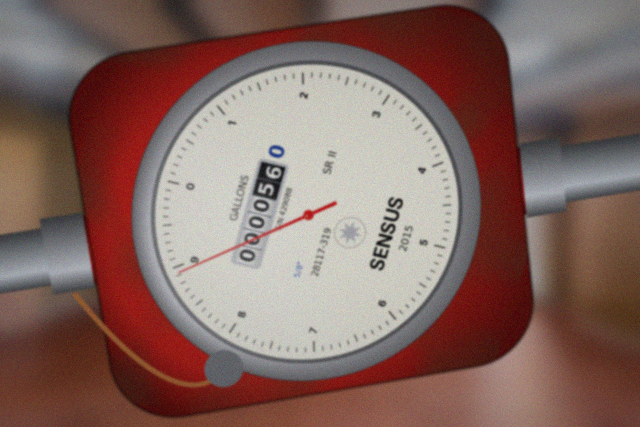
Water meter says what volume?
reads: 558.9 gal
